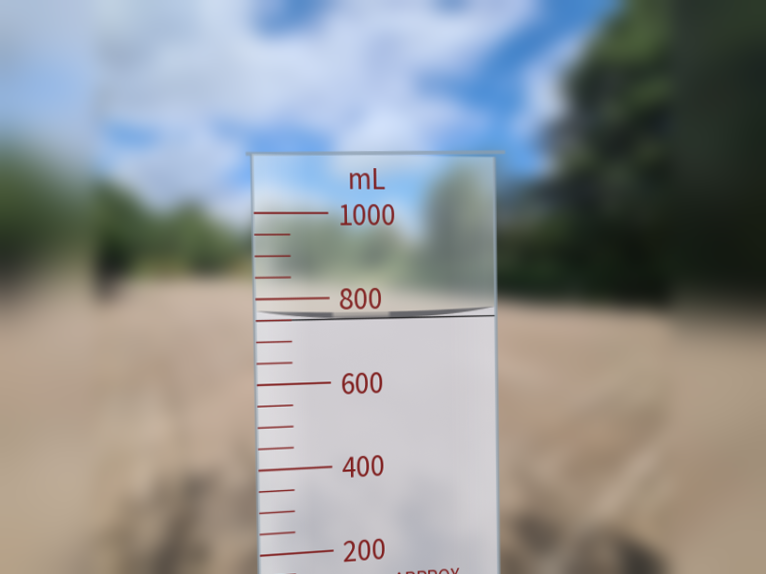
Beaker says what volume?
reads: 750 mL
